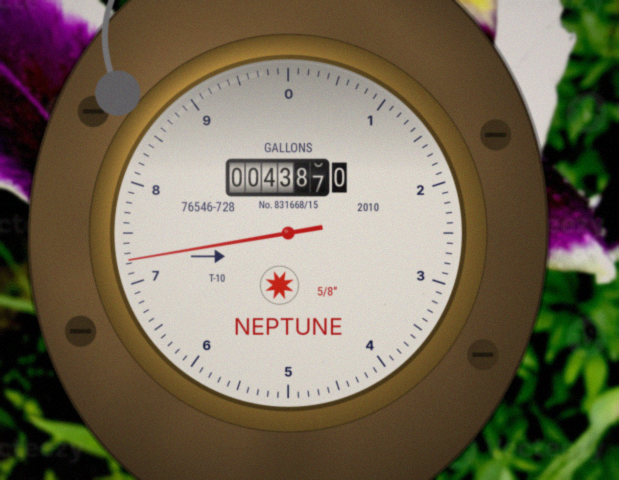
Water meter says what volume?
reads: 43867.2 gal
